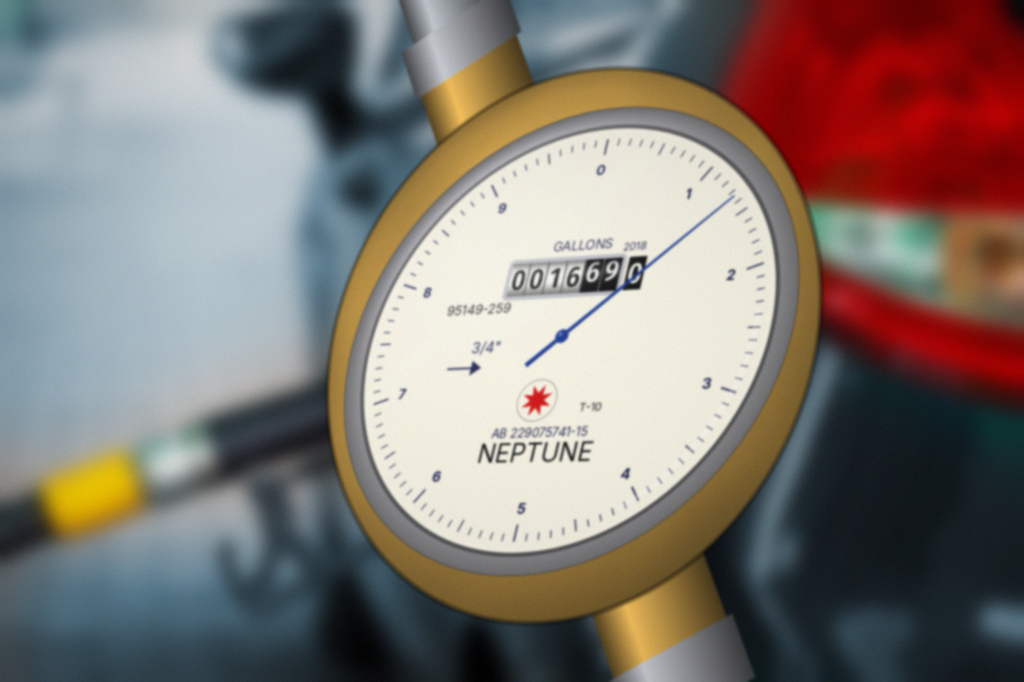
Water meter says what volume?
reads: 16691.3 gal
